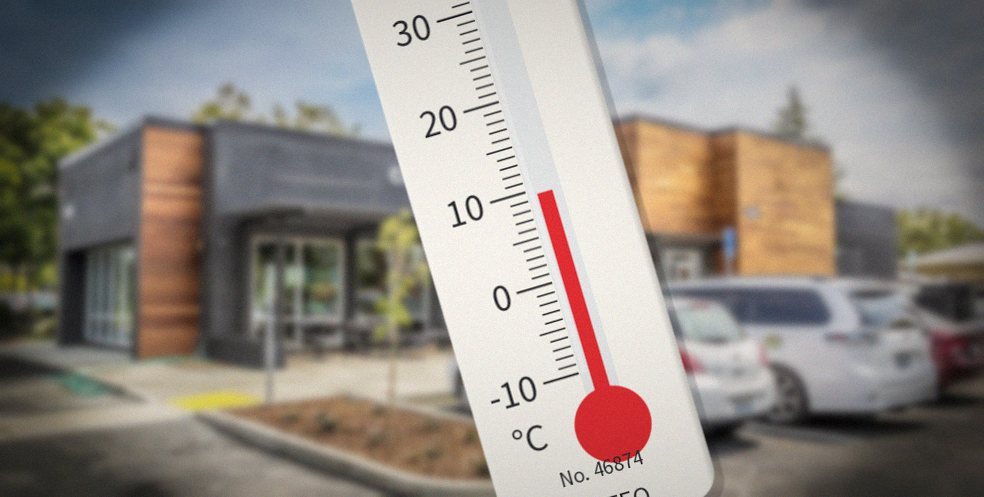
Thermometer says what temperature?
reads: 9.5 °C
